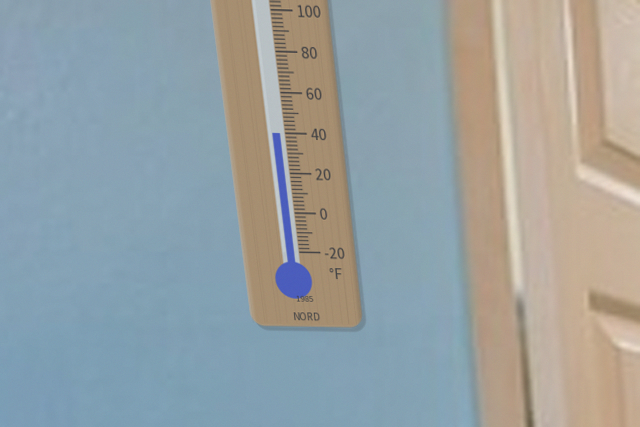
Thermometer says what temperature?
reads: 40 °F
